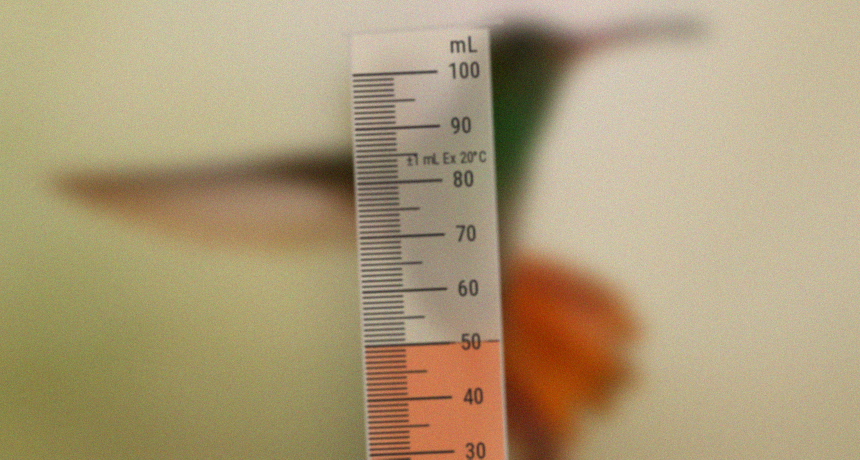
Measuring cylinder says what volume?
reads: 50 mL
